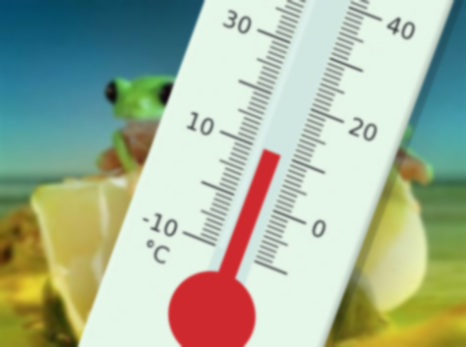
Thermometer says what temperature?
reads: 10 °C
